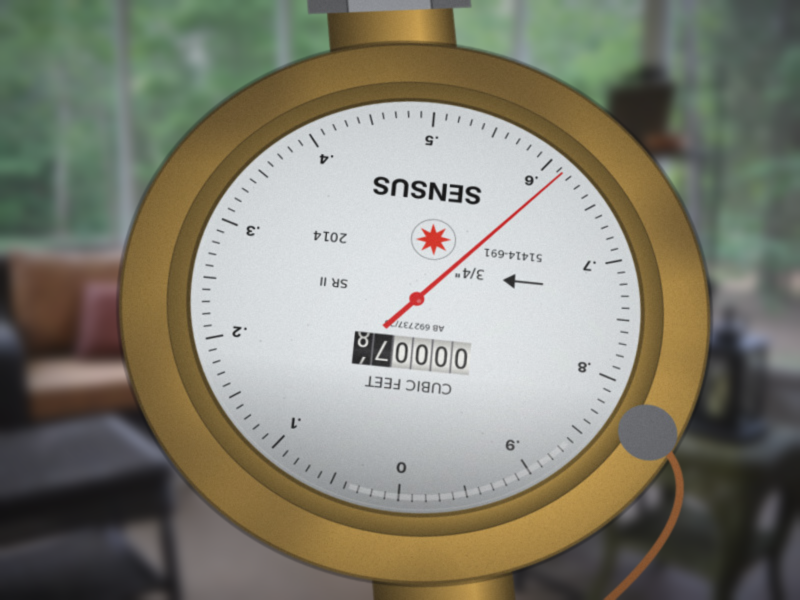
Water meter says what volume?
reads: 77.61 ft³
